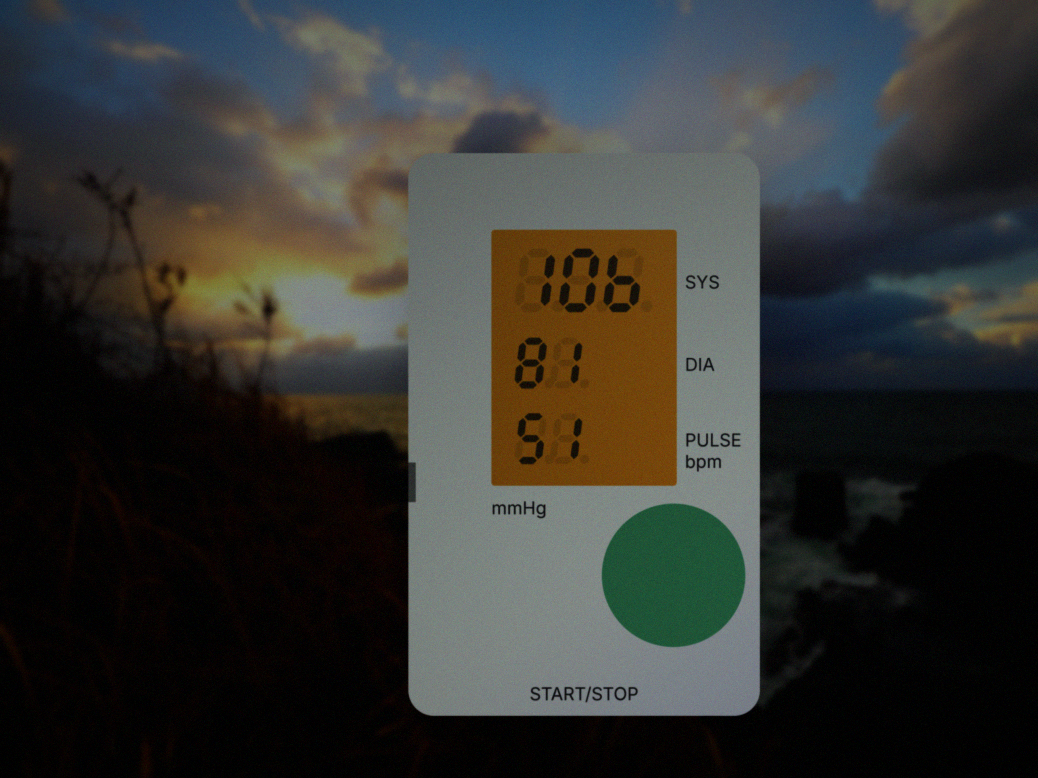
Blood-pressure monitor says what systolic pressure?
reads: 106 mmHg
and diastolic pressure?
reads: 81 mmHg
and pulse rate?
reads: 51 bpm
